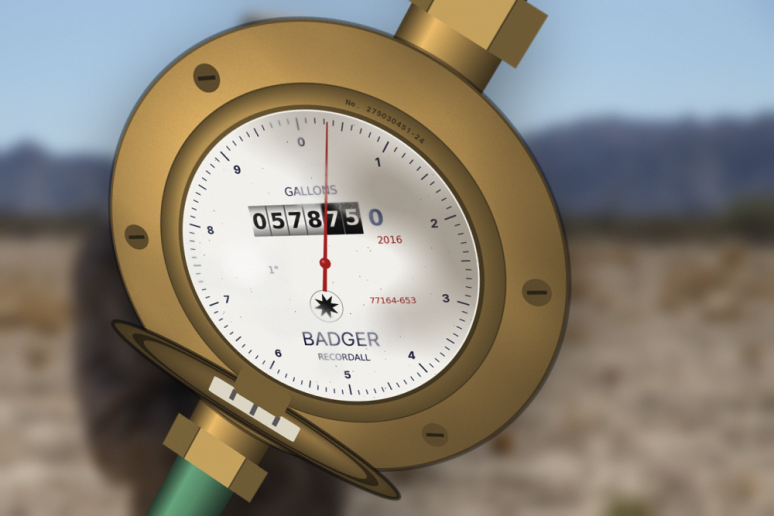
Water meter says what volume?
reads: 578750.3 gal
